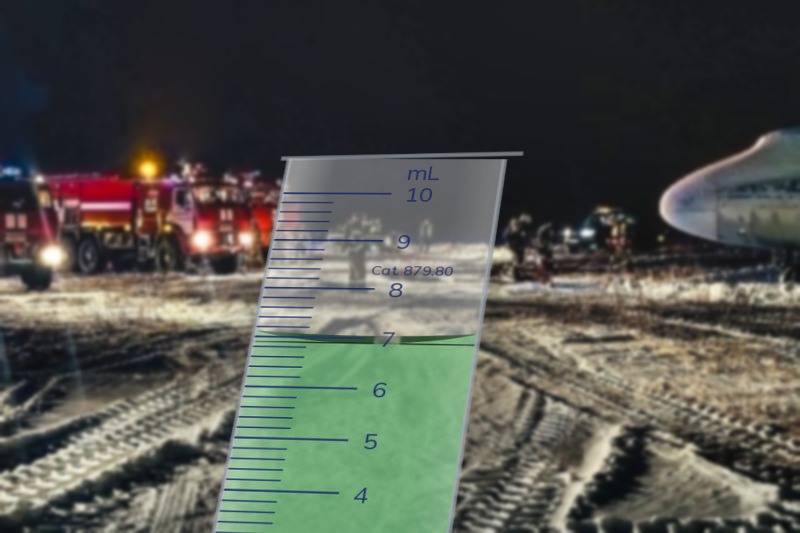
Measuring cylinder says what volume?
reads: 6.9 mL
